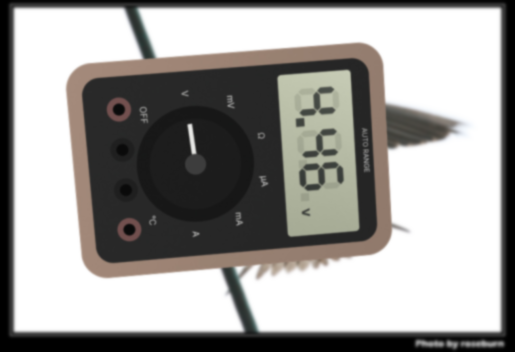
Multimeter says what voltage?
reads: 4.46 V
